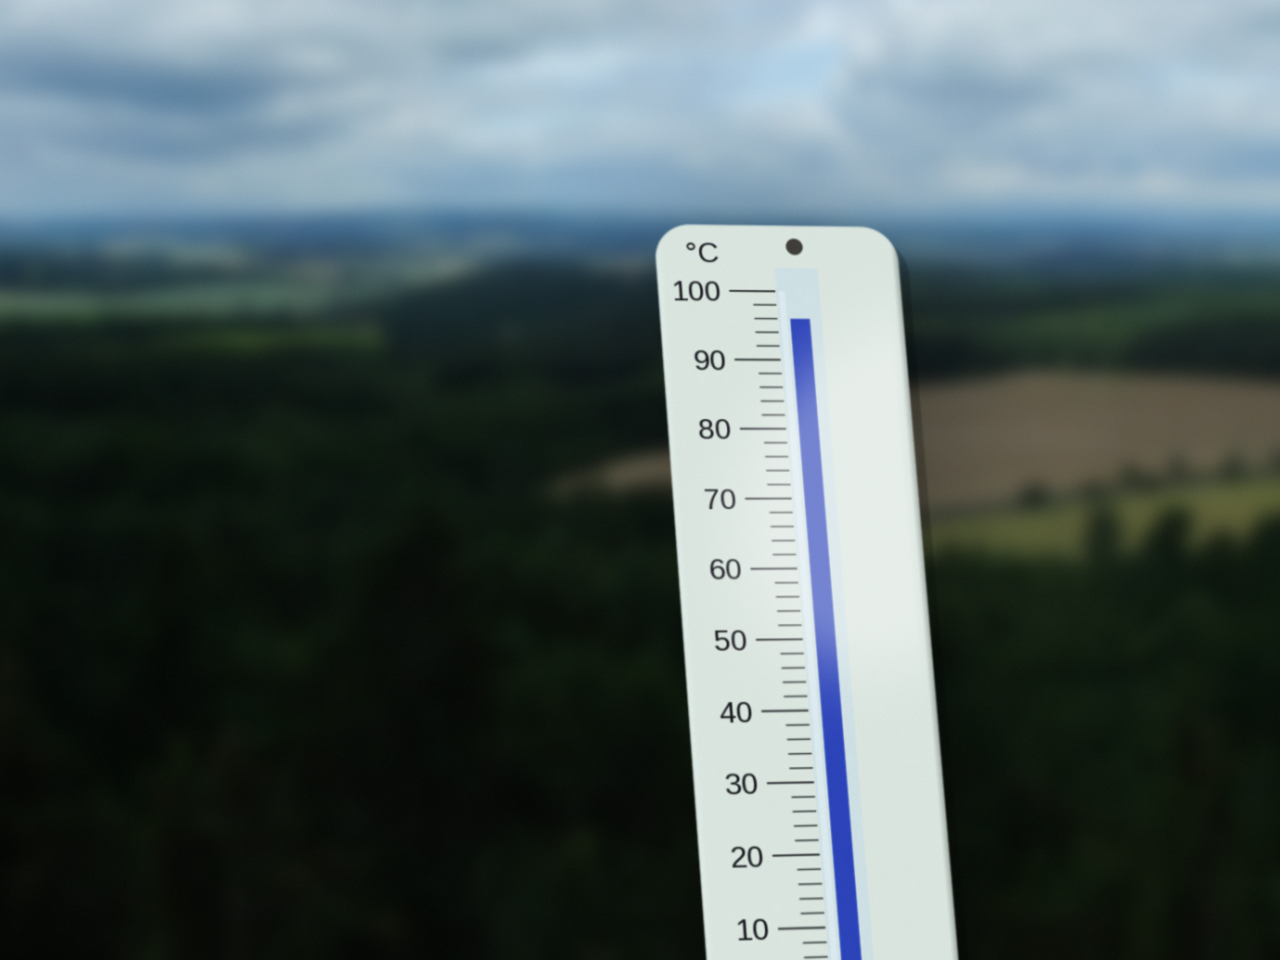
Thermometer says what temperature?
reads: 96 °C
